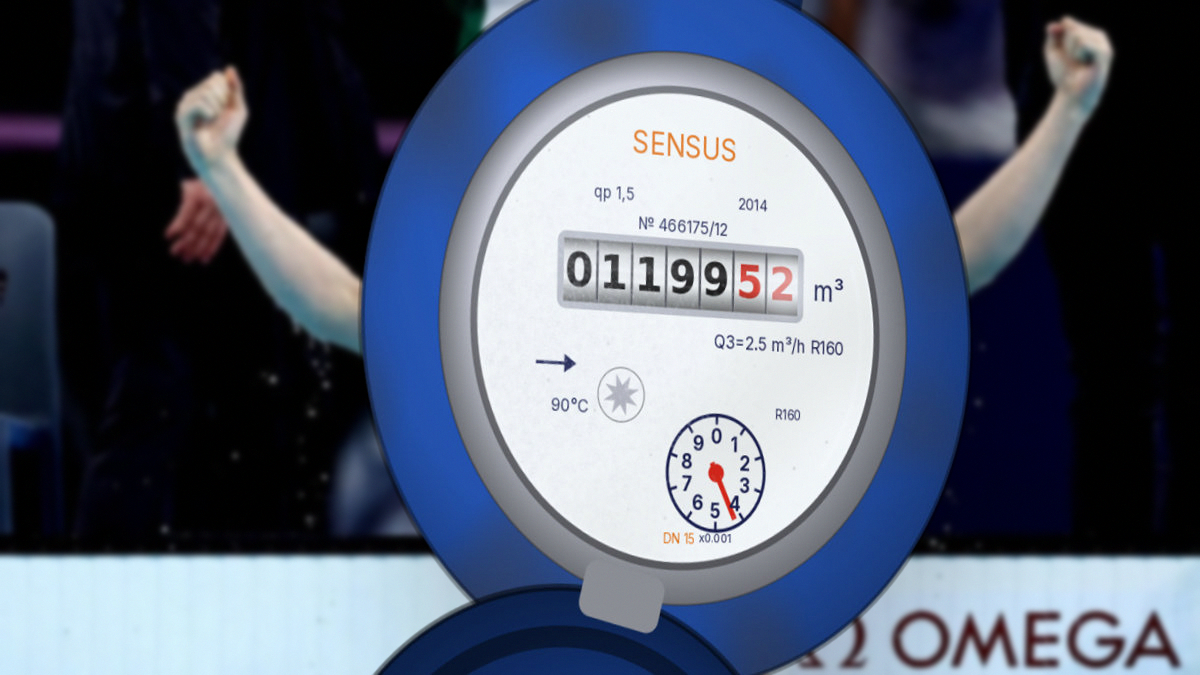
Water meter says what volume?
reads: 1199.524 m³
